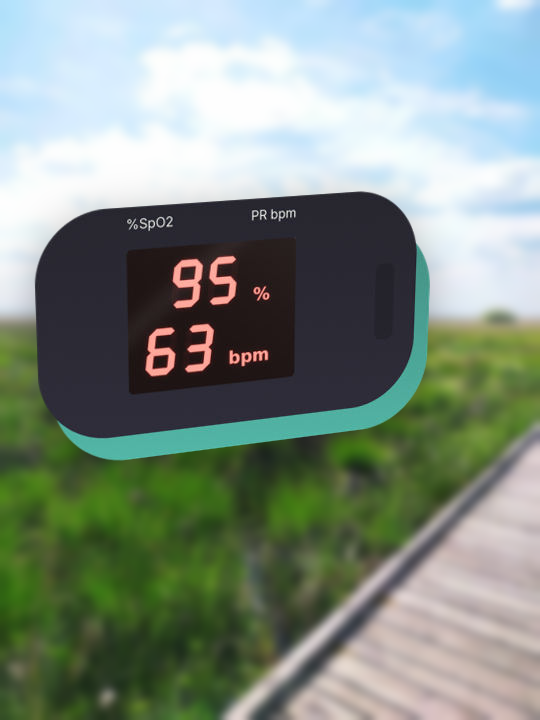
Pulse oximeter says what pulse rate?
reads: 63 bpm
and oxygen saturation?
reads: 95 %
